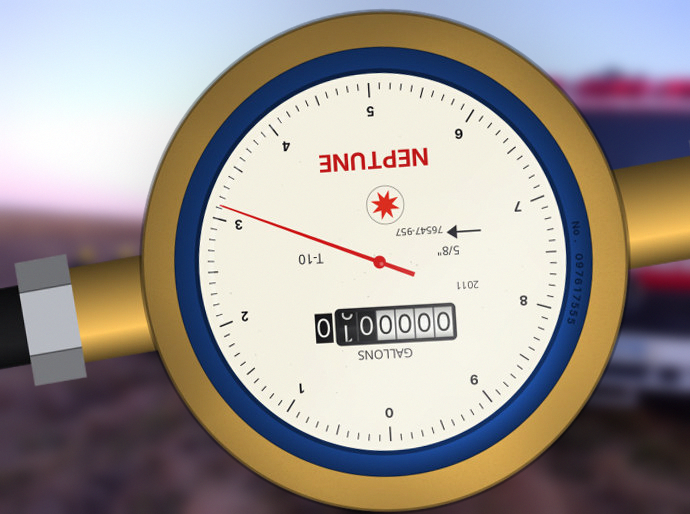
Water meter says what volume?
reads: 13.1 gal
